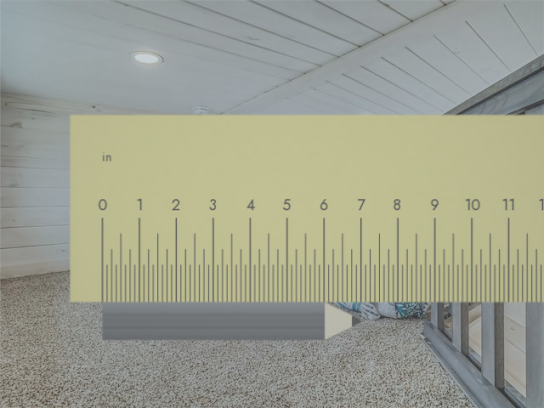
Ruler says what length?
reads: 7 in
